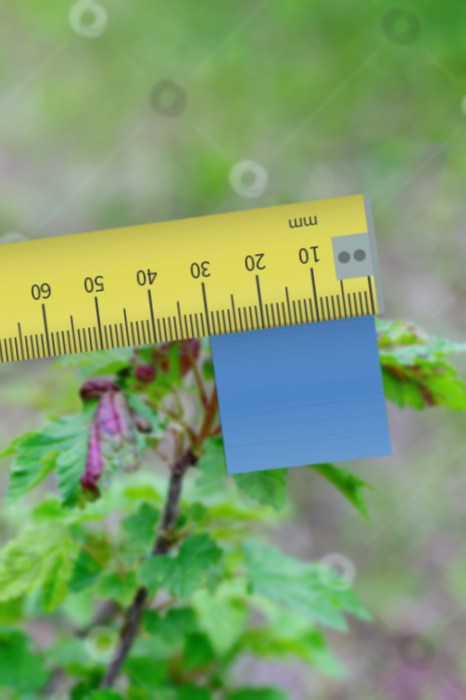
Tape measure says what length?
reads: 30 mm
